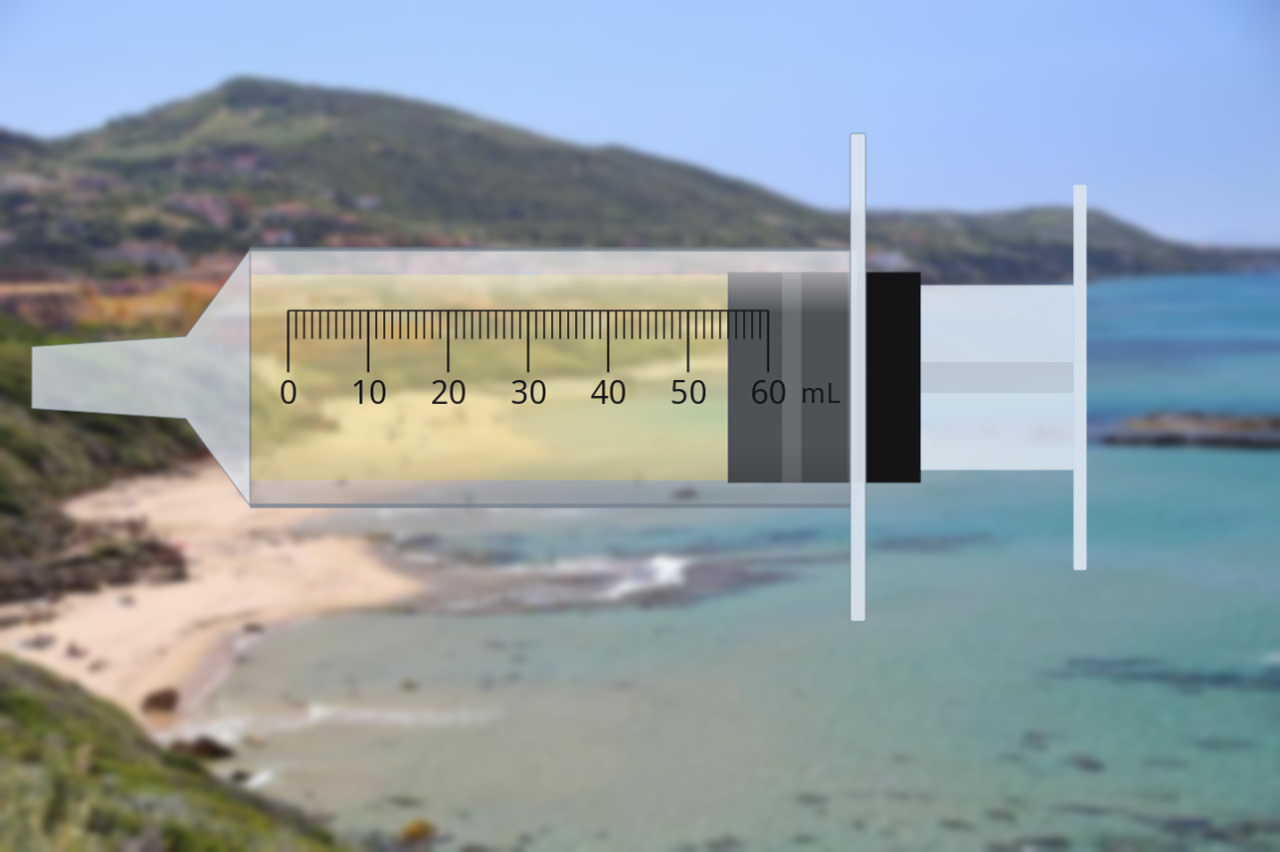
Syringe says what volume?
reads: 55 mL
